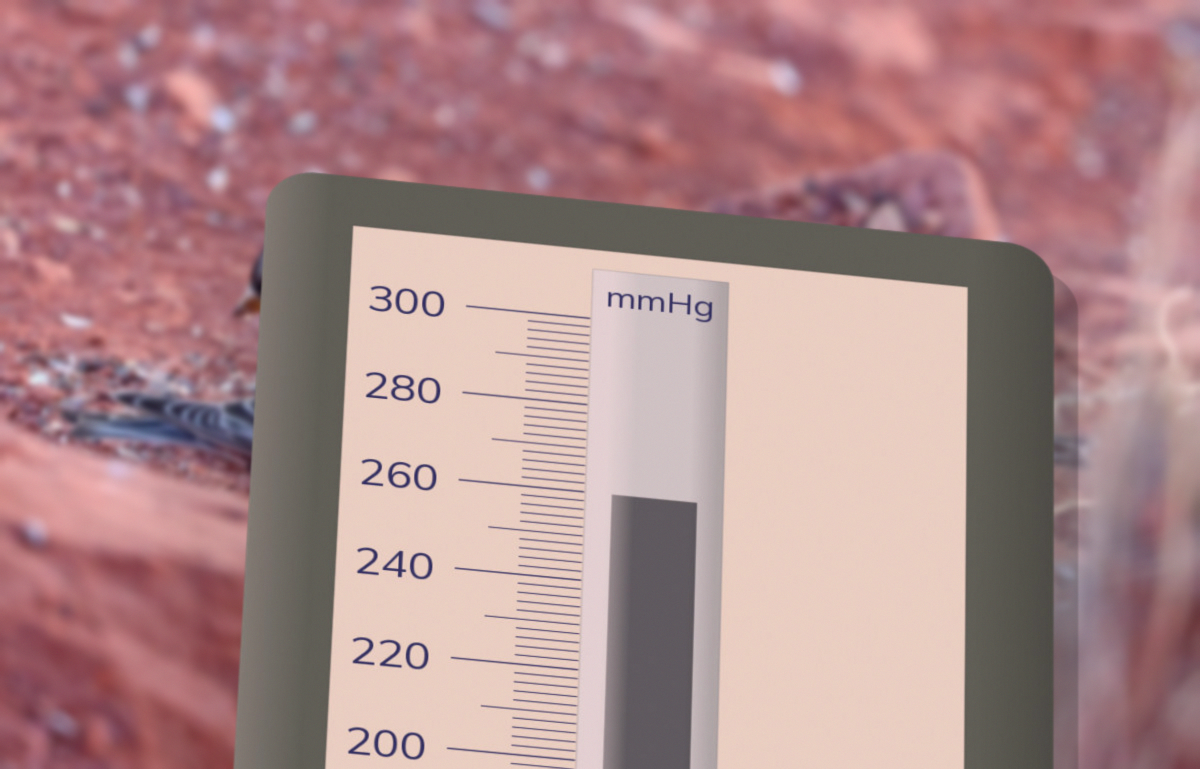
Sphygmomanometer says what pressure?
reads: 260 mmHg
